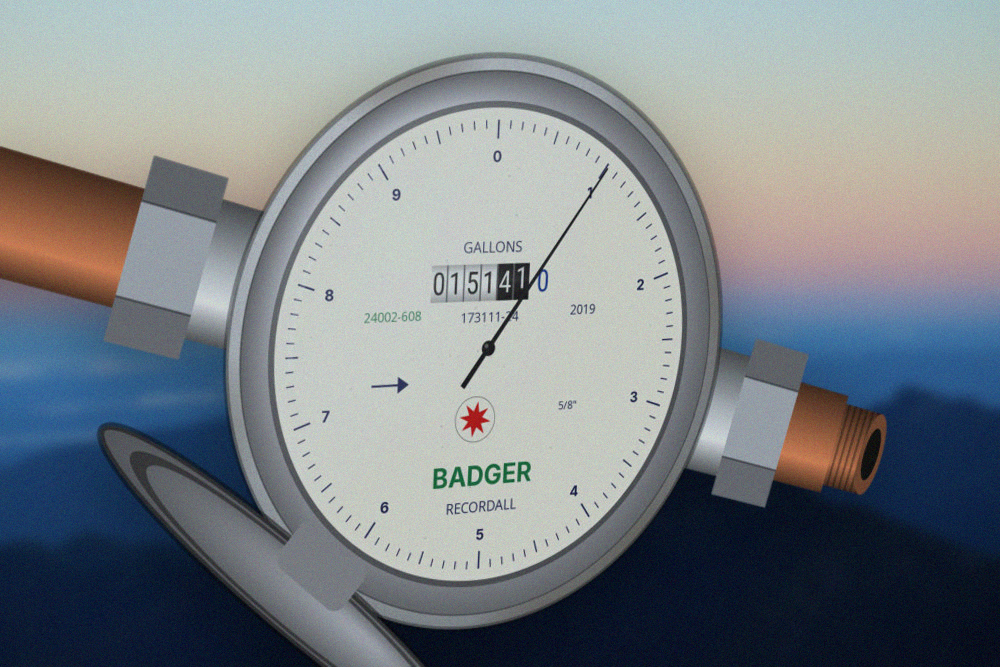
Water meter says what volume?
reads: 151411.0 gal
